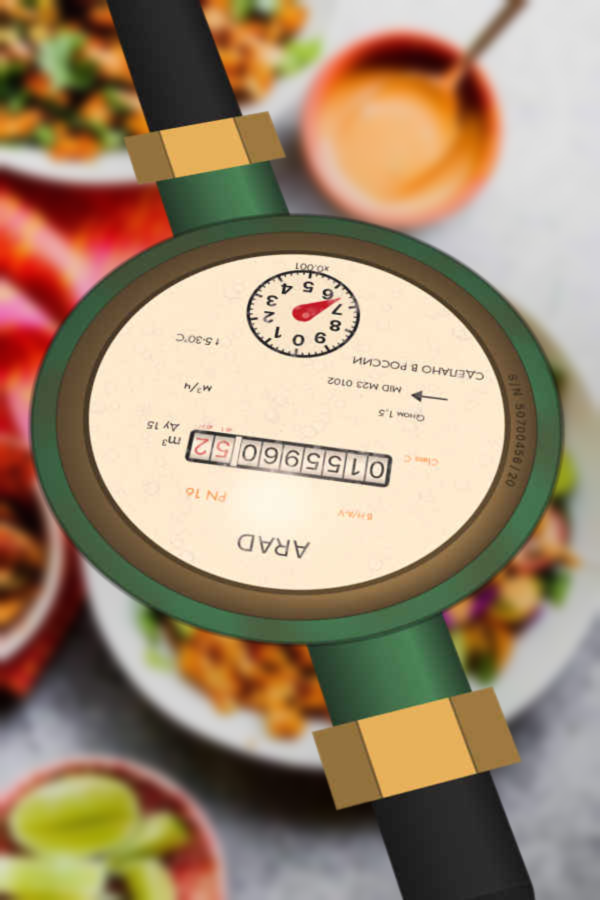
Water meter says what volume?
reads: 155960.526 m³
